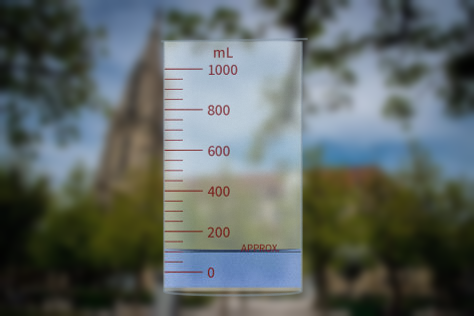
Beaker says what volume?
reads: 100 mL
